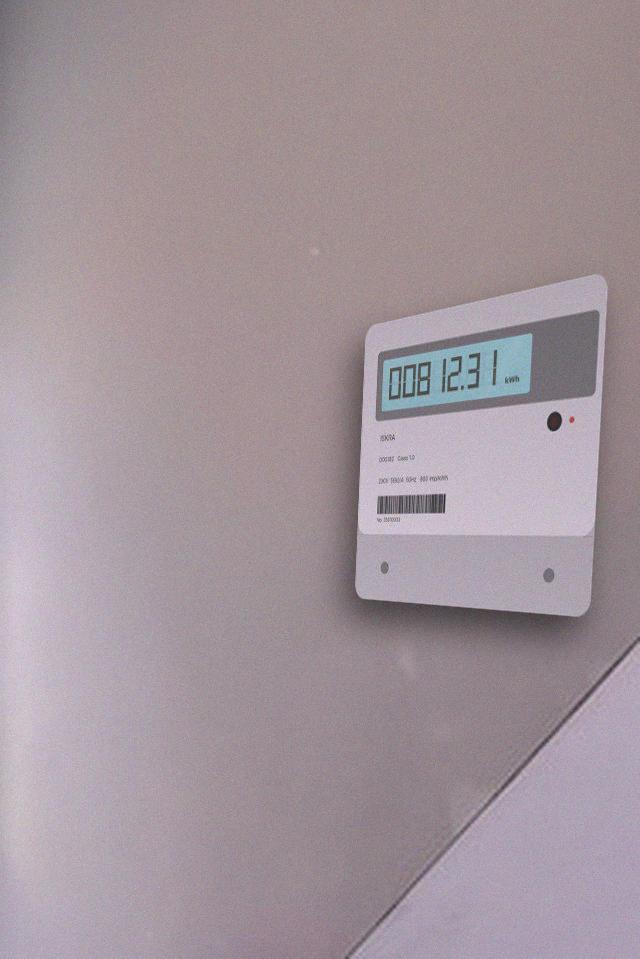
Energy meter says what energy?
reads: 812.31 kWh
